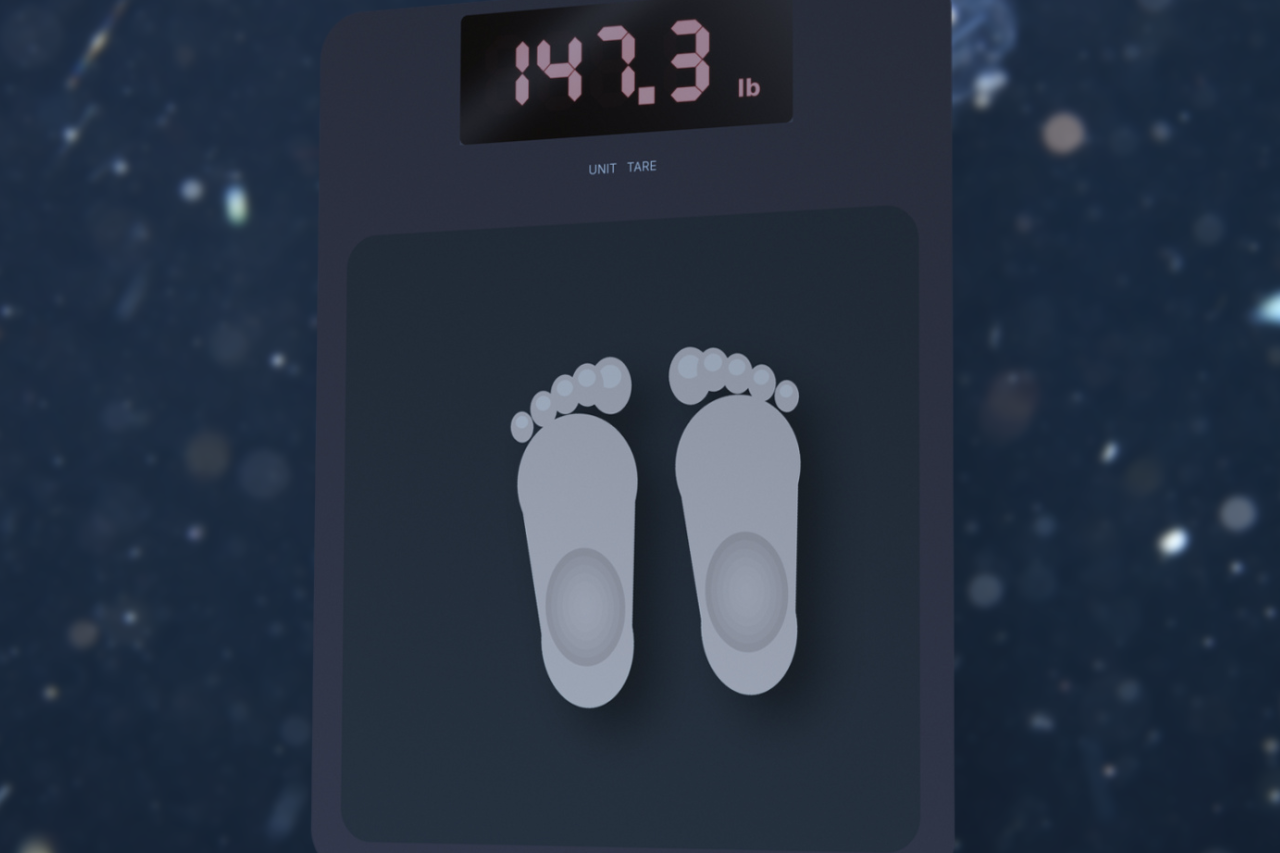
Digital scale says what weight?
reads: 147.3 lb
